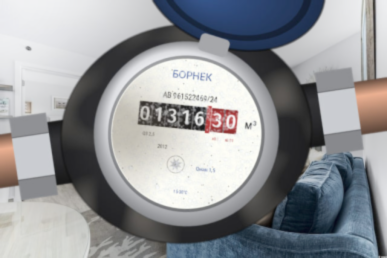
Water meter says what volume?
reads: 1316.30 m³
